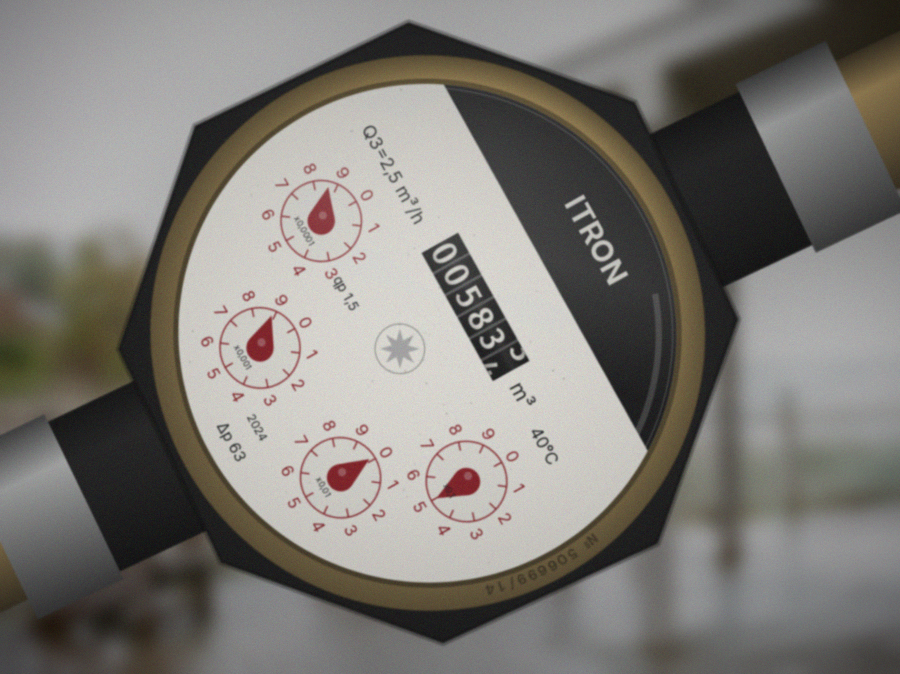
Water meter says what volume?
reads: 5833.4988 m³
